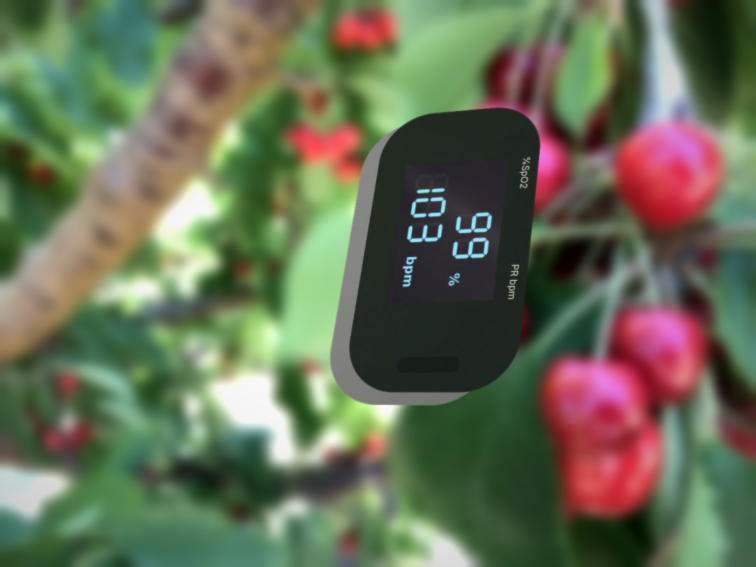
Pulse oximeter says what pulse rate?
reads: 103 bpm
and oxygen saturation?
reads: 99 %
